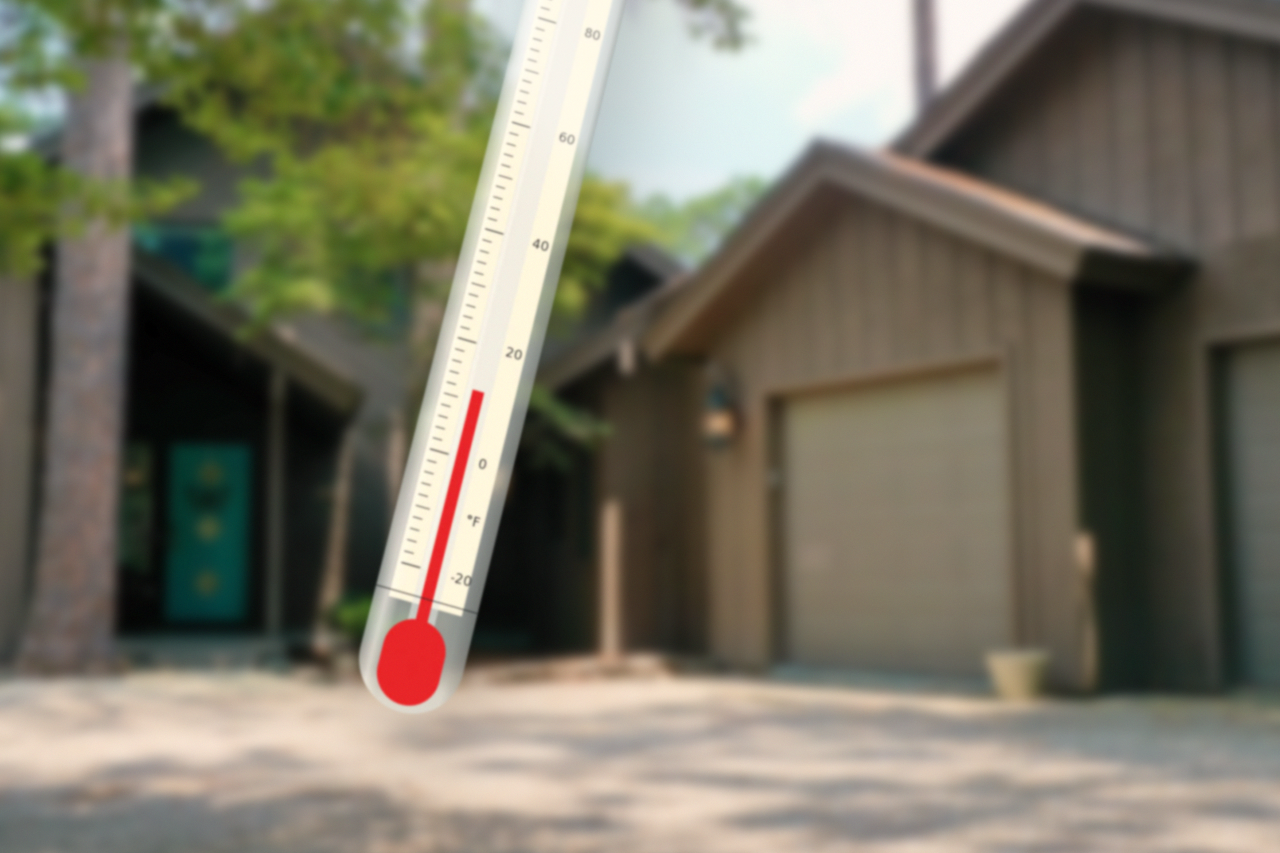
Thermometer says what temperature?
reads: 12 °F
